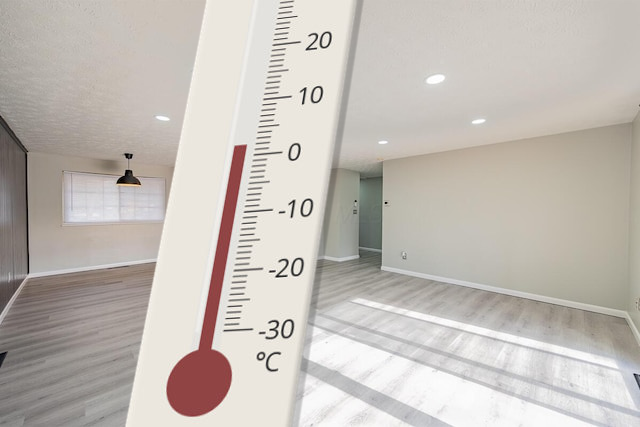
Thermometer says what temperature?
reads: 2 °C
